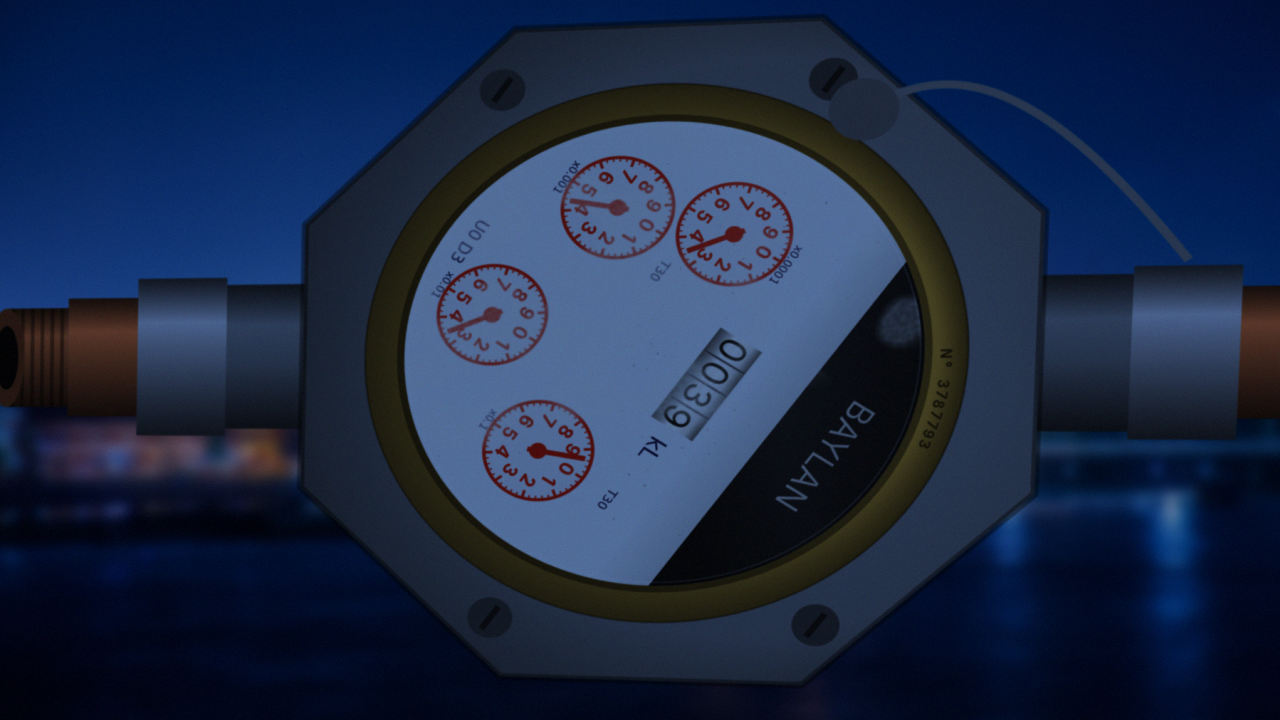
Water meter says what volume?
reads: 38.9343 kL
